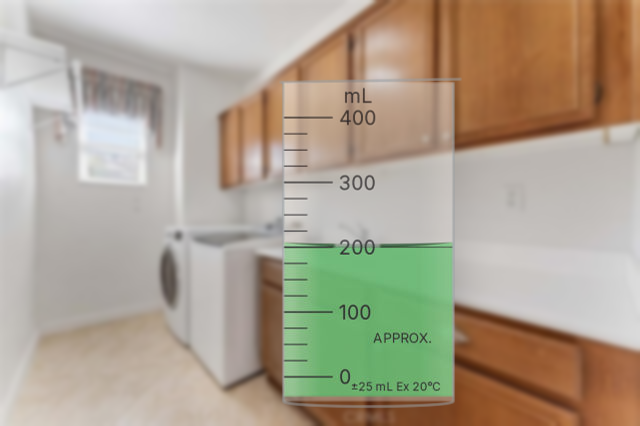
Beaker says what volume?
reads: 200 mL
